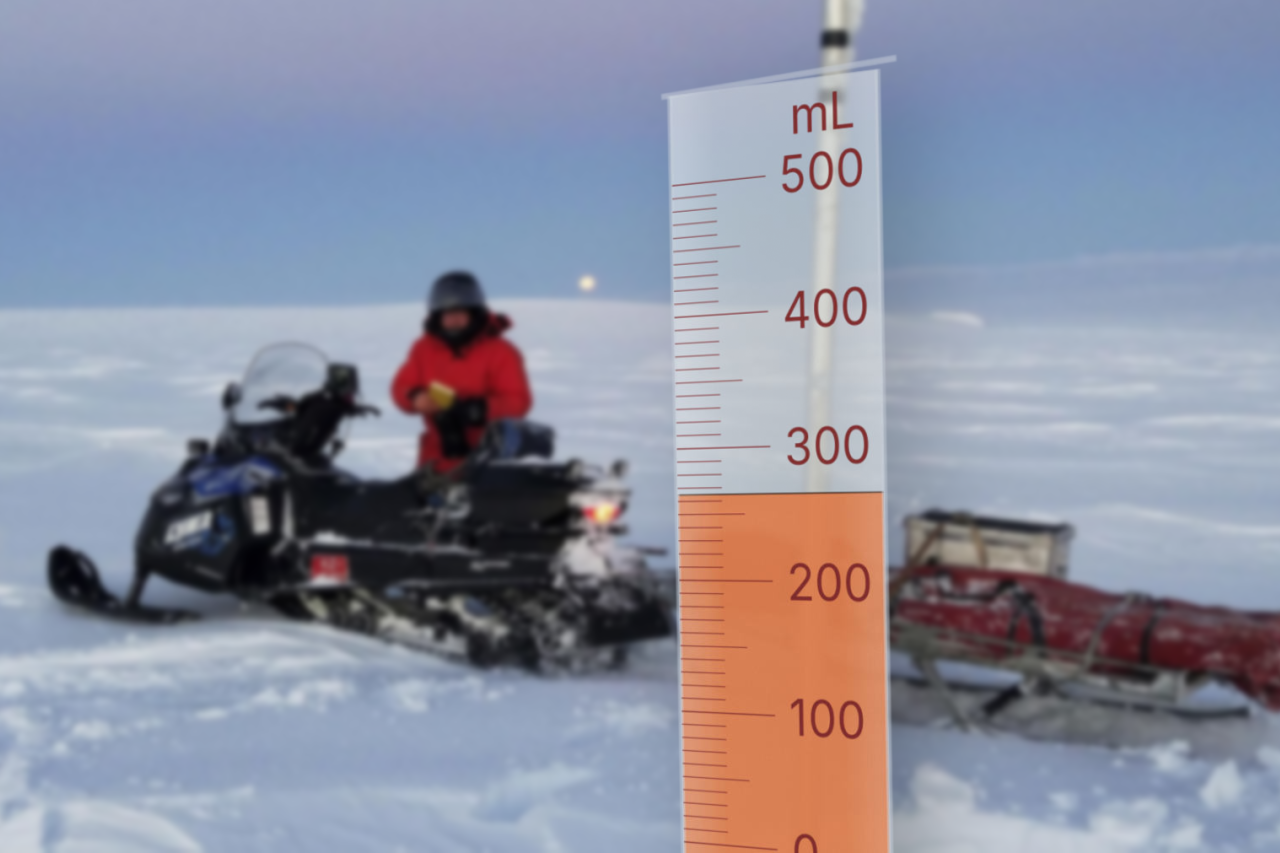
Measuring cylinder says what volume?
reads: 265 mL
